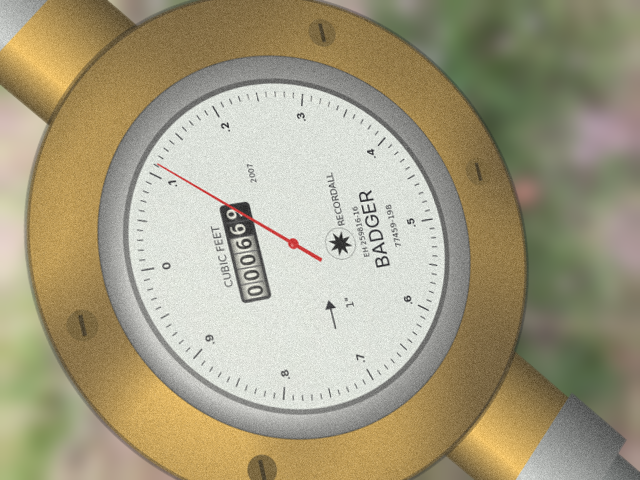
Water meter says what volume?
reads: 669.11 ft³
